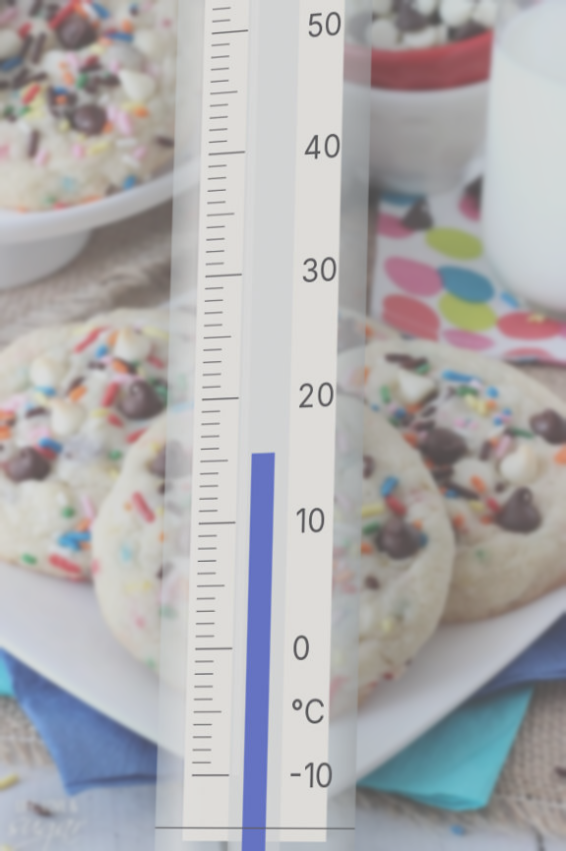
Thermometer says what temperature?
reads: 15.5 °C
